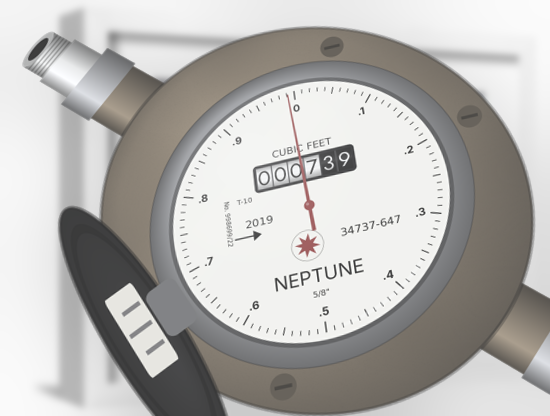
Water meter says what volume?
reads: 738.99 ft³
